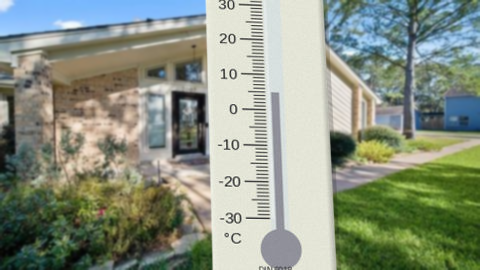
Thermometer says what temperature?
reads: 5 °C
